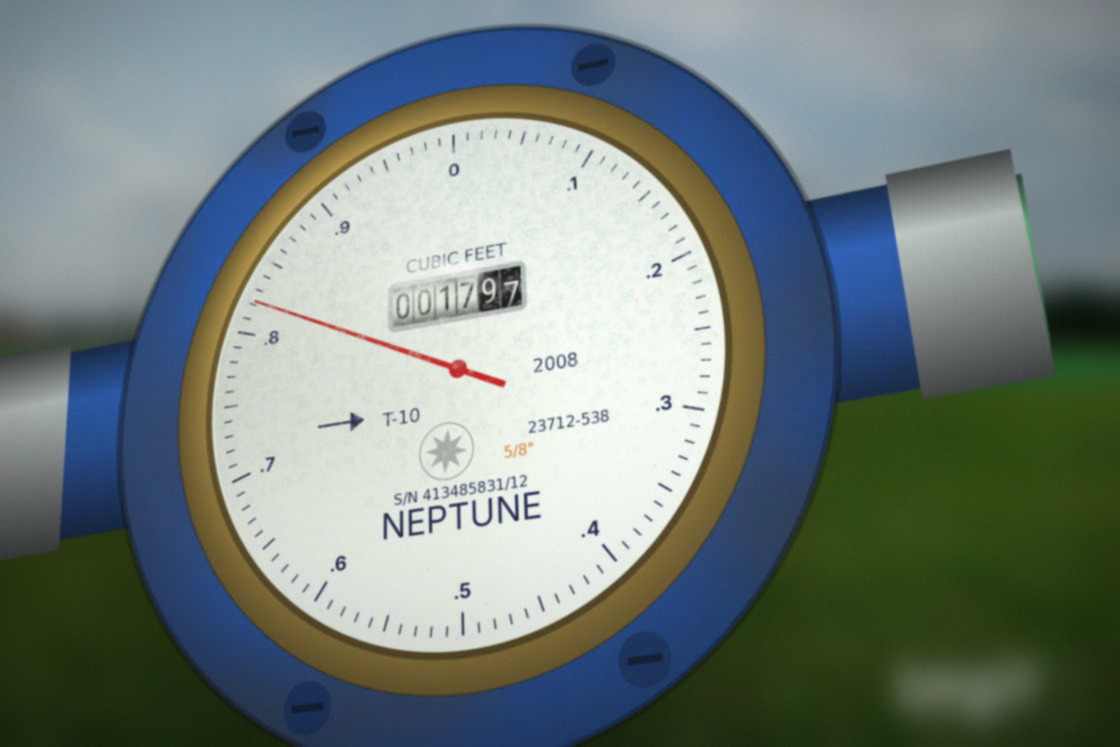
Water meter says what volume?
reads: 1796.82 ft³
